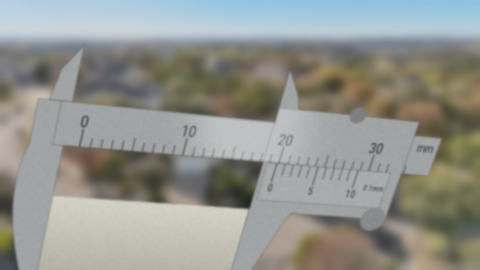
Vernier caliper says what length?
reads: 19.8 mm
